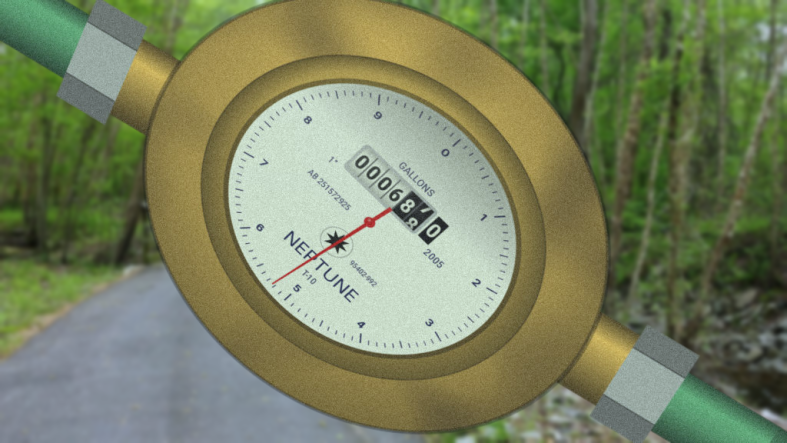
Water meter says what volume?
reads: 6875.2 gal
